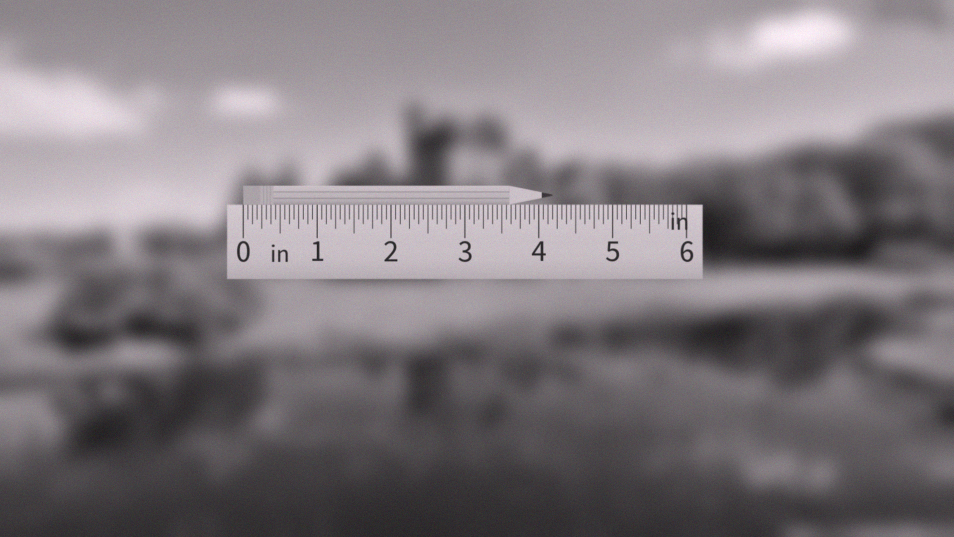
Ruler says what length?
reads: 4.1875 in
